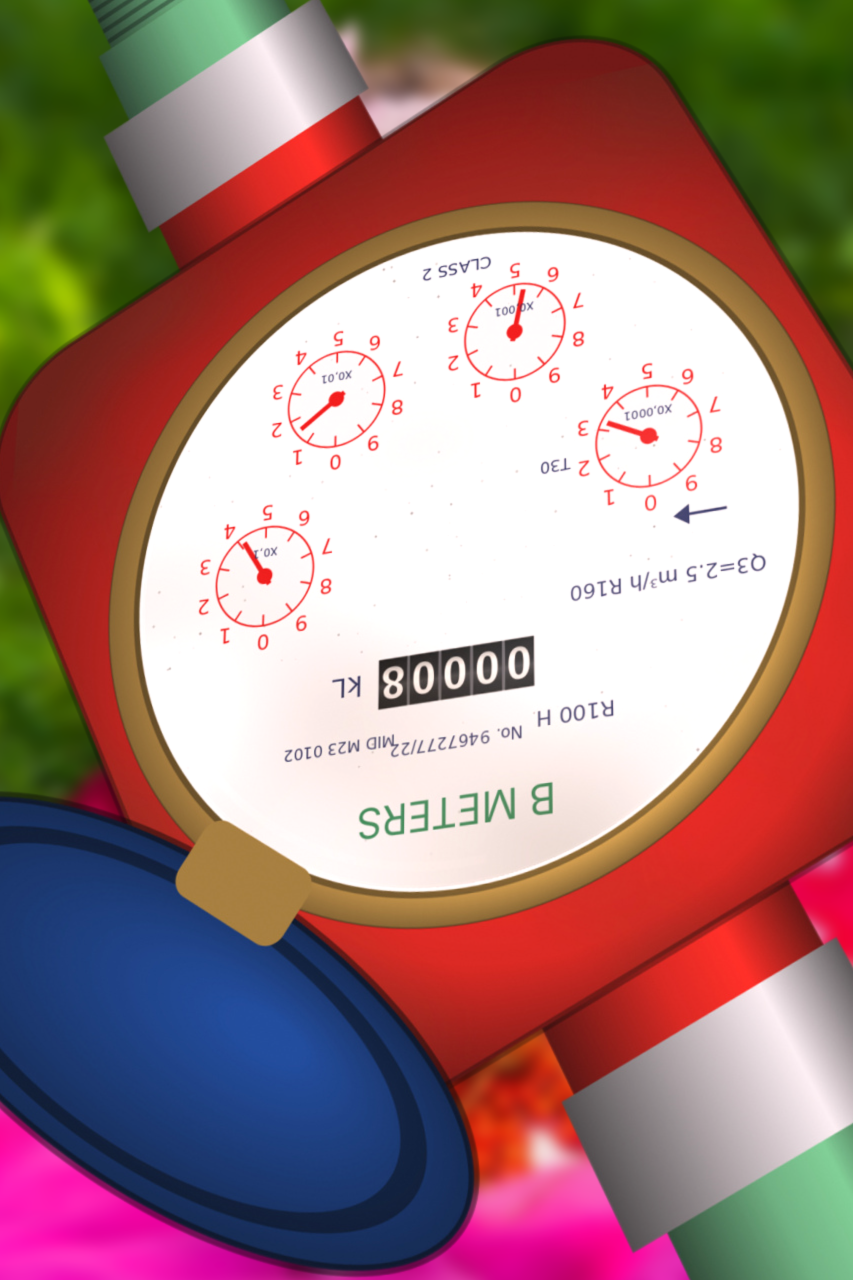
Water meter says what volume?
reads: 8.4153 kL
